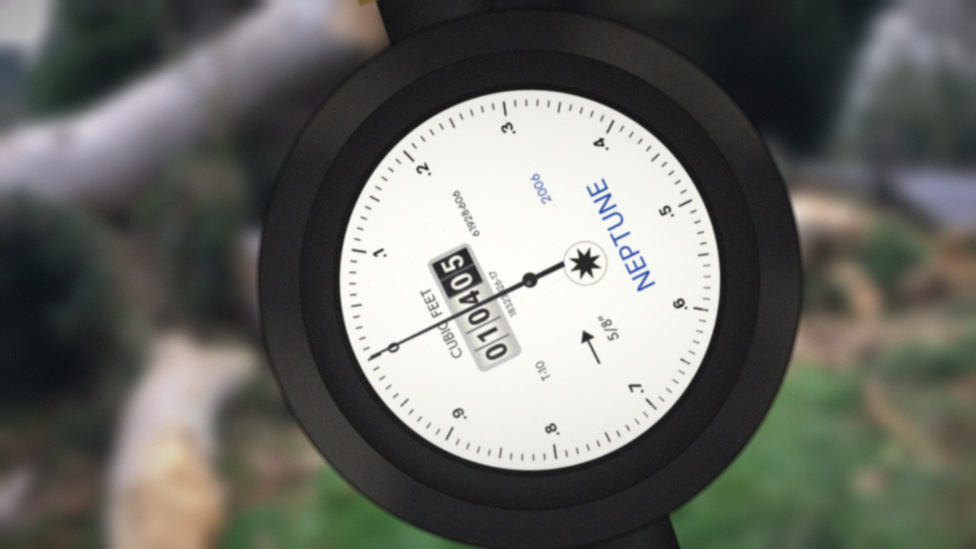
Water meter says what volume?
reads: 10405.00 ft³
